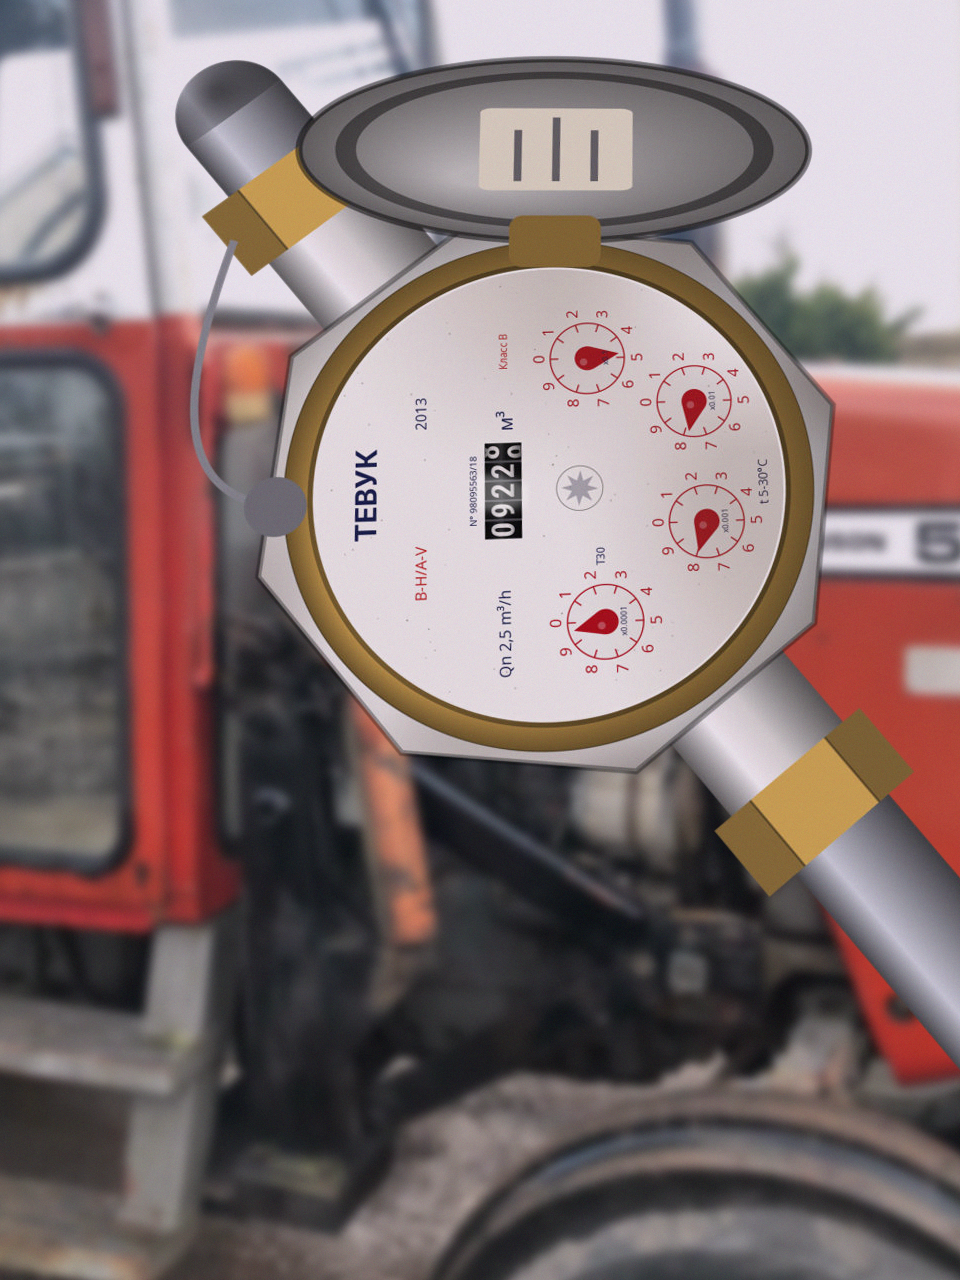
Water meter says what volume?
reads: 9228.4779 m³
